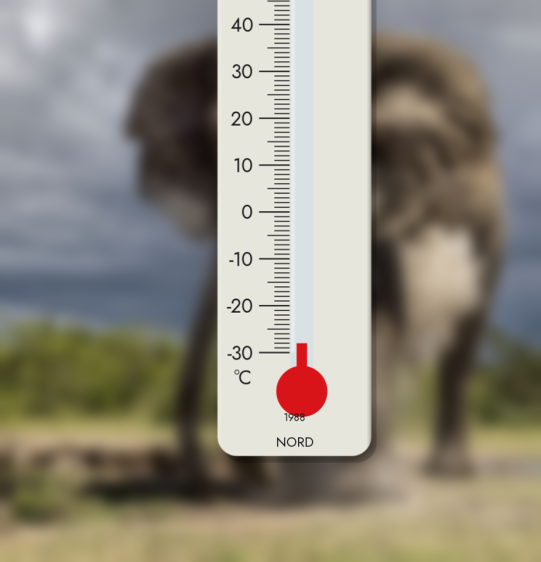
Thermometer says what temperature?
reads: -28 °C
